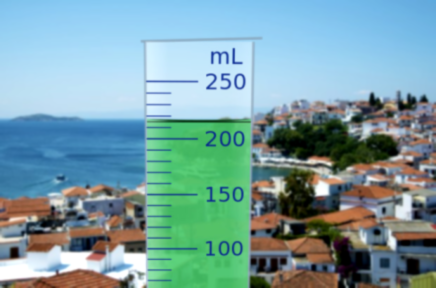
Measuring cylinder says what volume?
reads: 215 mL
